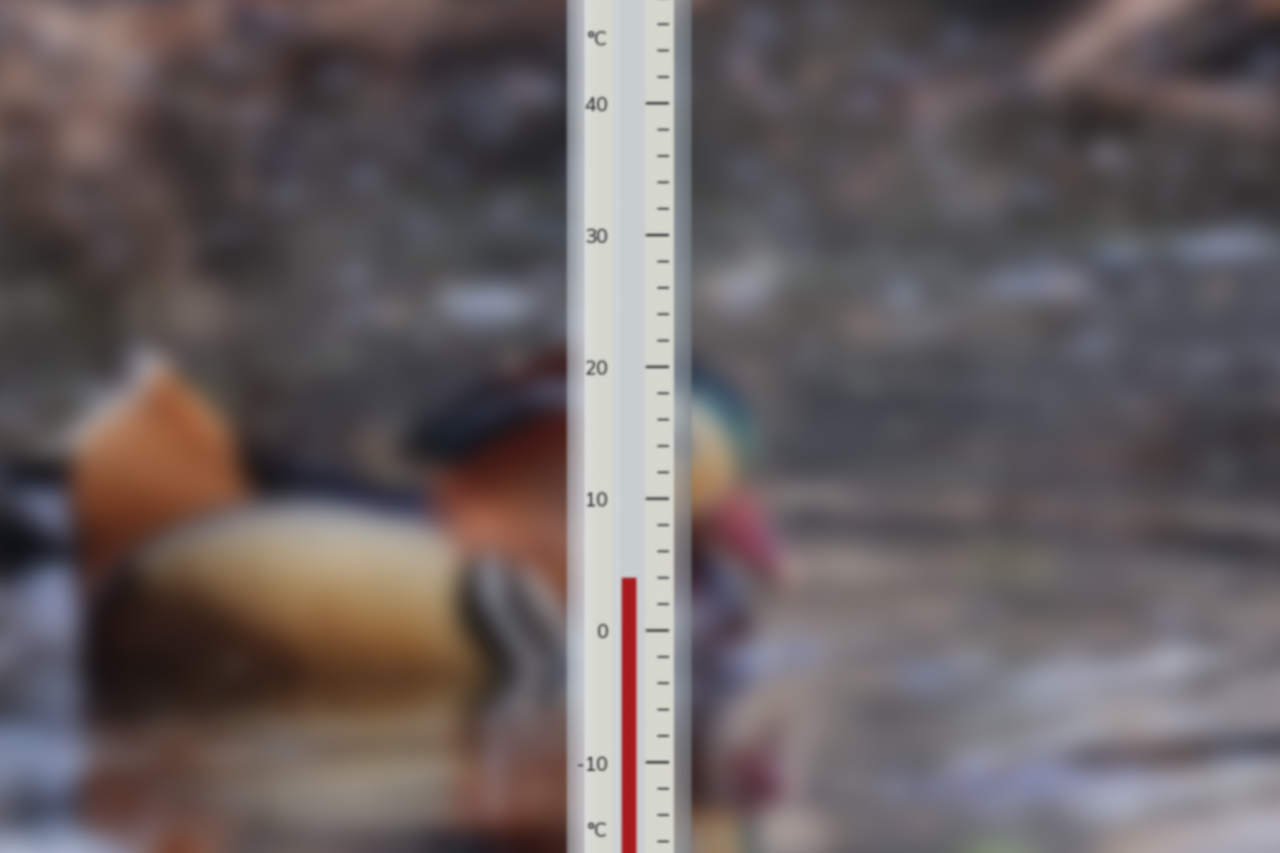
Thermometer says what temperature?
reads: 4 °C
